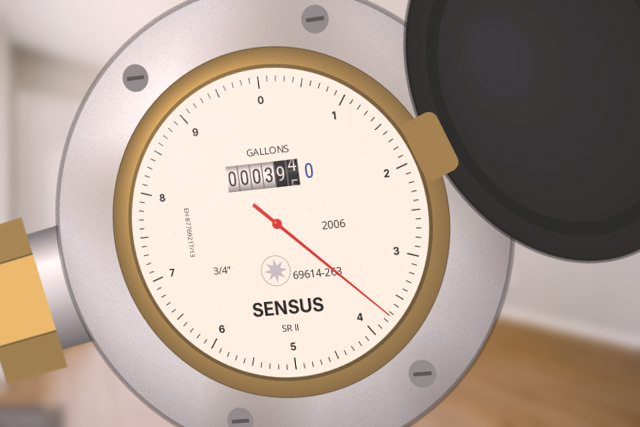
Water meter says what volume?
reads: 3943.7 gal
